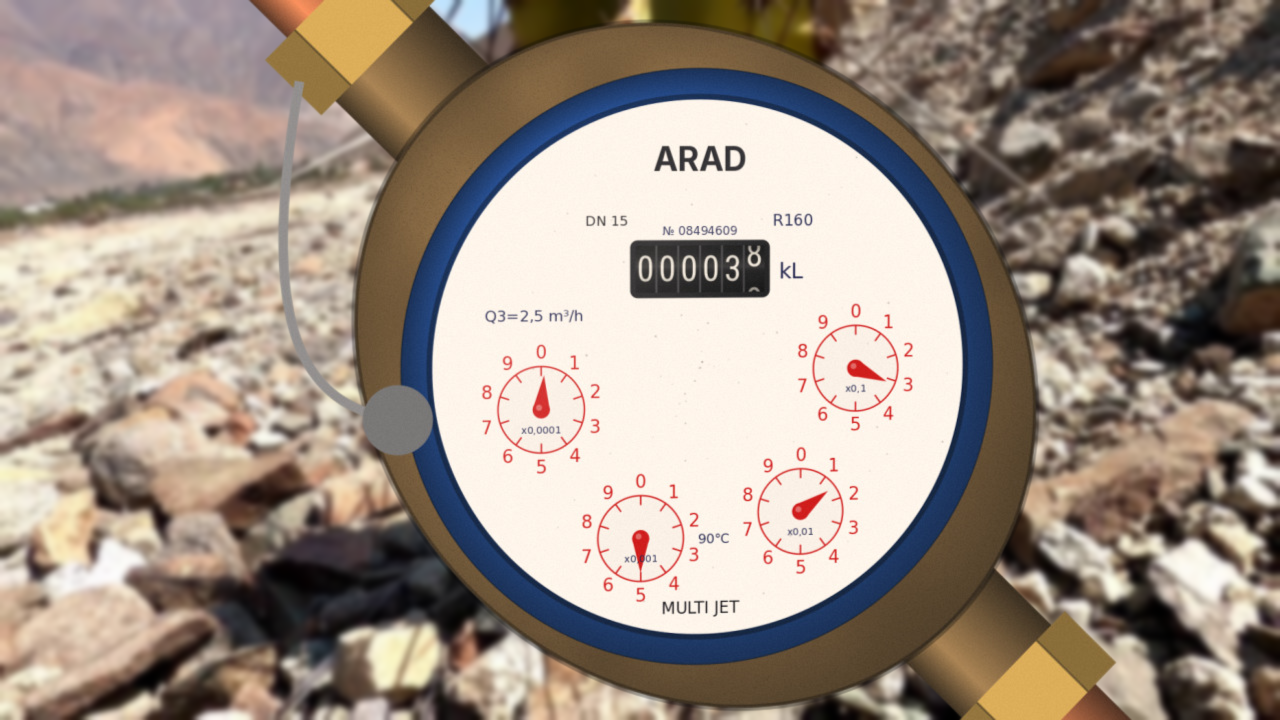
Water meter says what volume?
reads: 38.3150 kL
